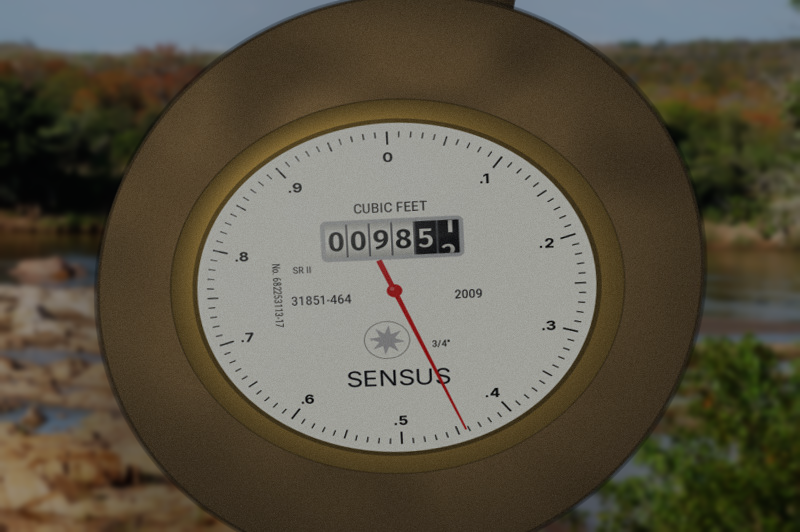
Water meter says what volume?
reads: 9851.44 ft³
